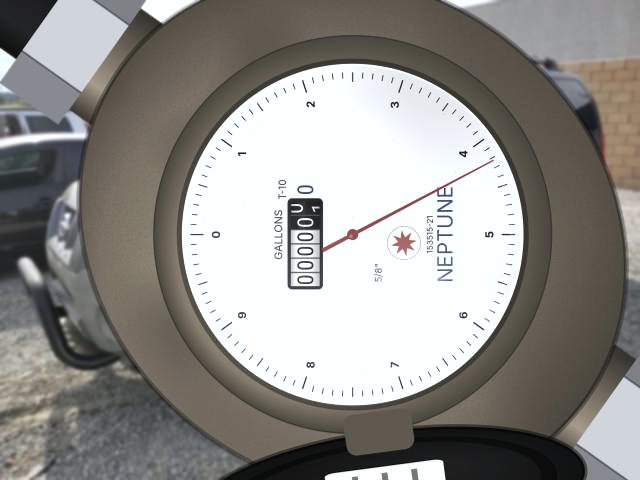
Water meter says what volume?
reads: 4.2 gal
